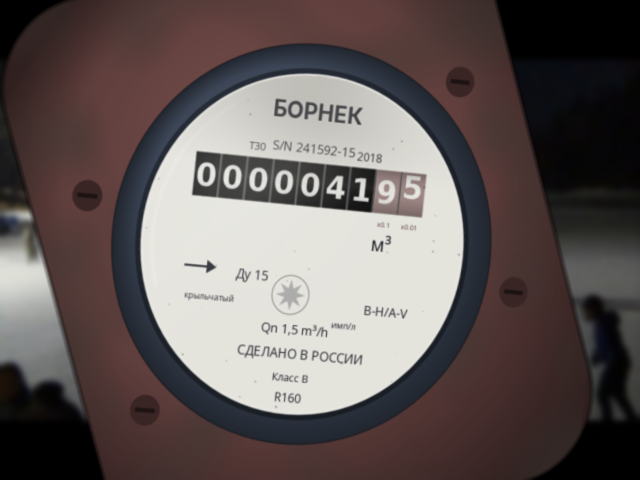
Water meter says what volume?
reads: 41.95 m³
